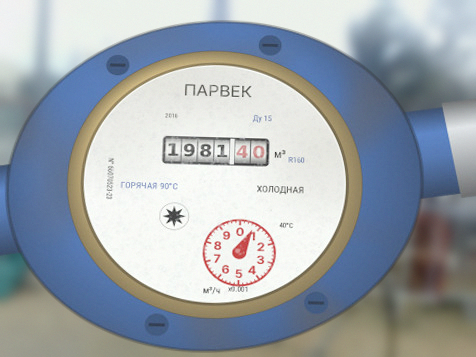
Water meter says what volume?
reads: 1981.400 m³
